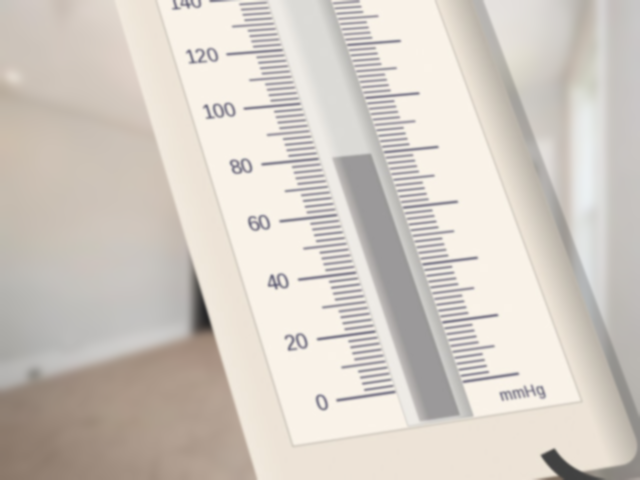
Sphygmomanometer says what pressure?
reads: 80 mmHg
